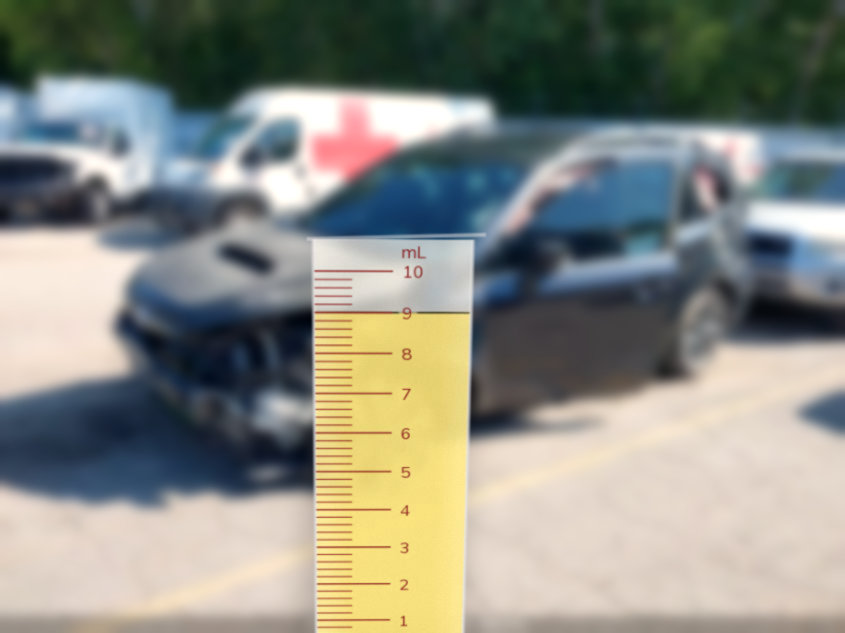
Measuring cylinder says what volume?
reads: 9 mL
